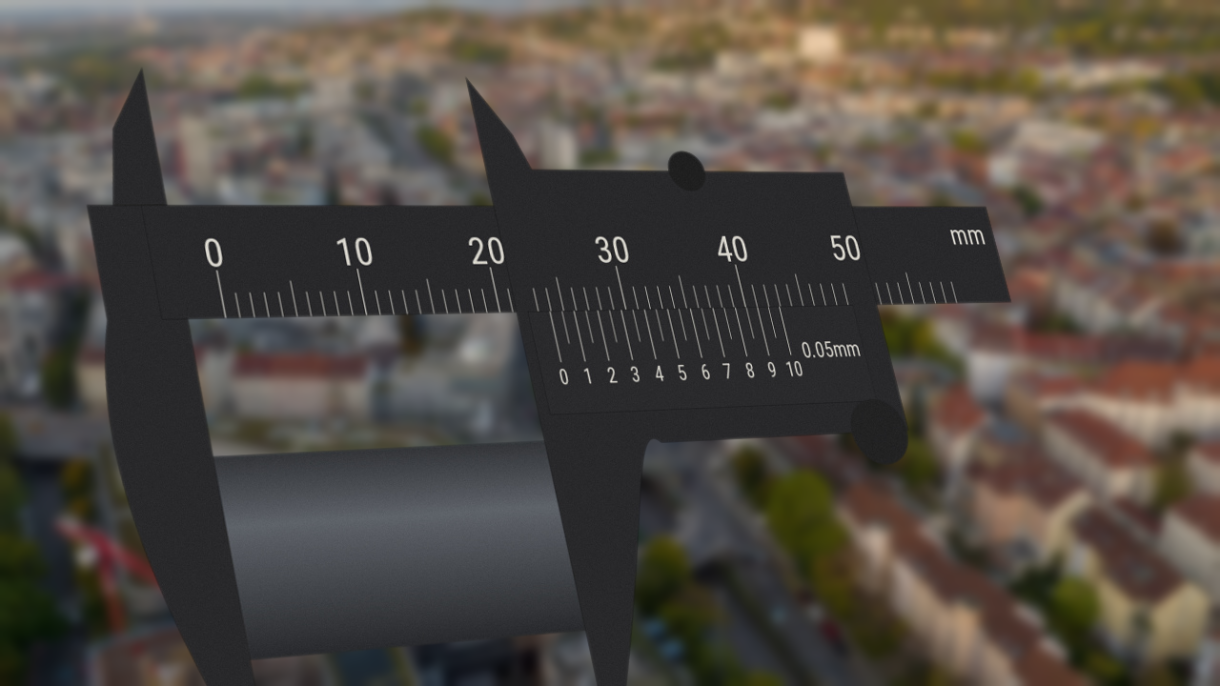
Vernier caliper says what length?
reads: 23.9 mm
